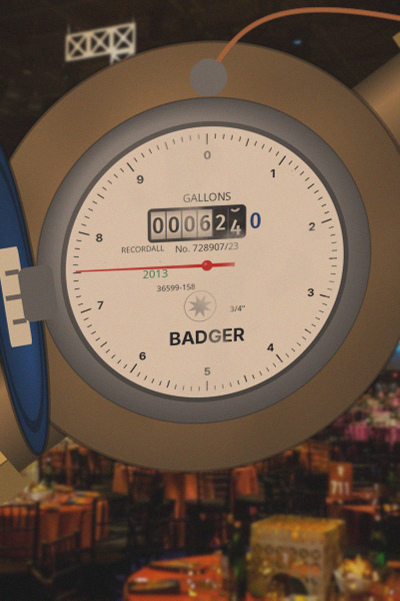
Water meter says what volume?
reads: 6237.5 gal
